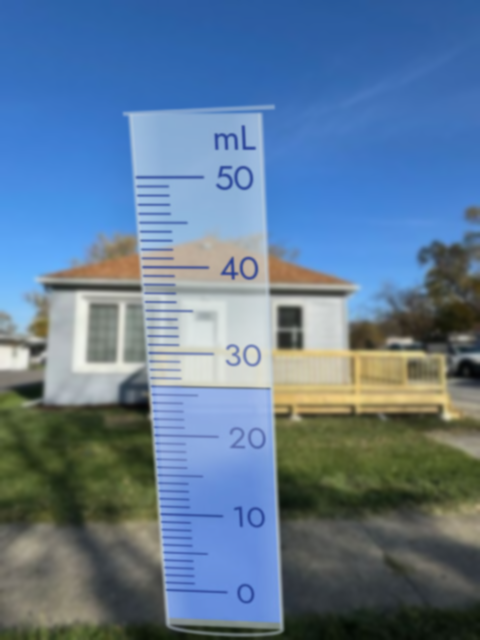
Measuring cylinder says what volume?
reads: 26 mL
